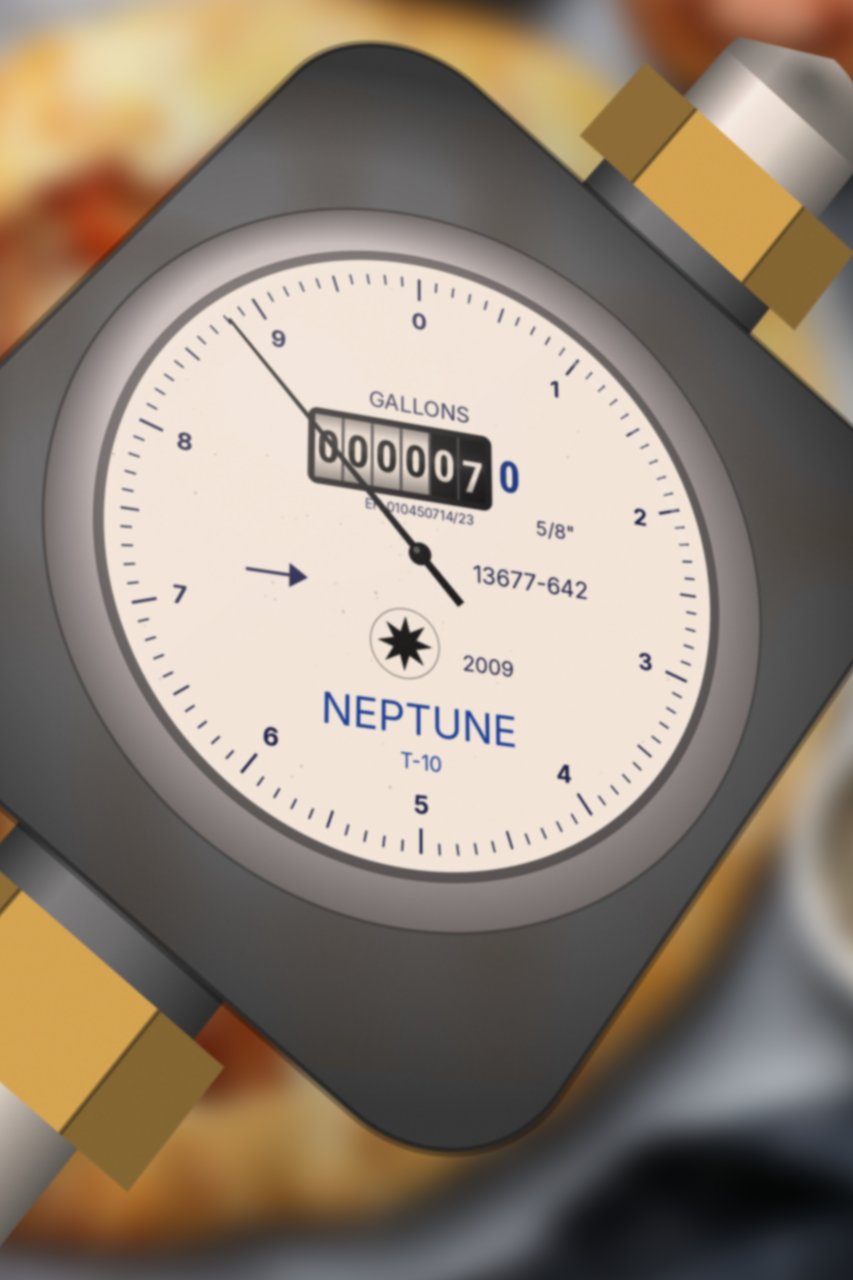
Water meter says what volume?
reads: 68.8 gal
